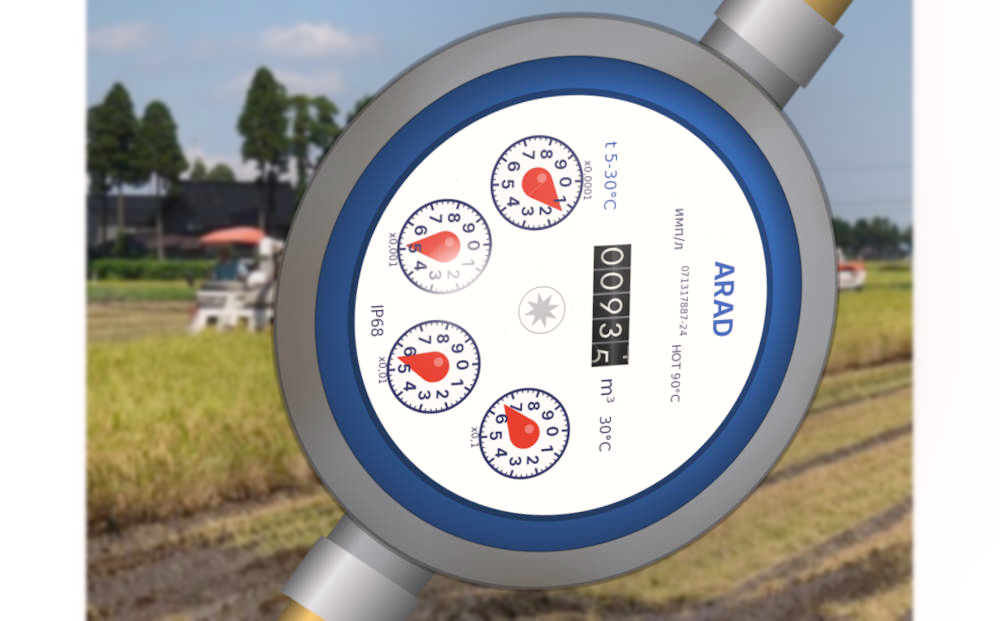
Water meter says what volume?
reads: 934.6551 m³
